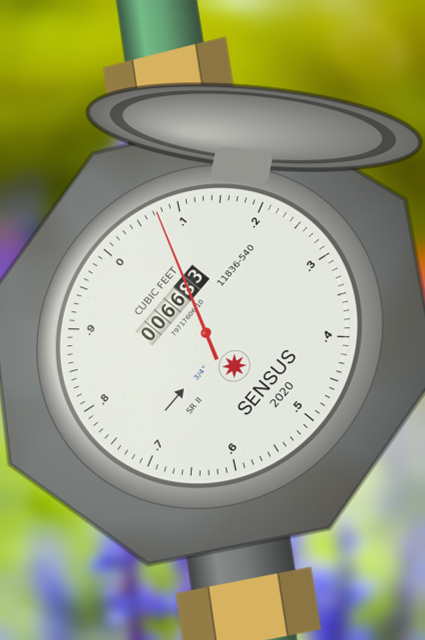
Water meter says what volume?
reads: 6683.07 ft³
